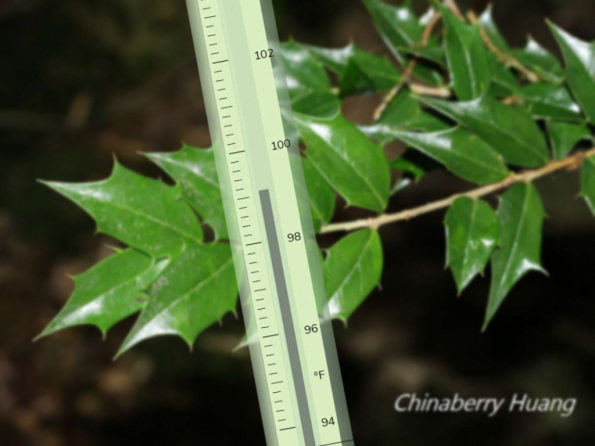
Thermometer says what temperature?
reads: 99.1 °F
